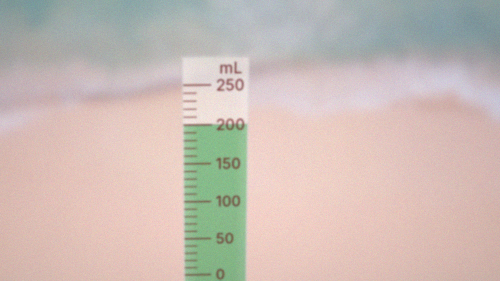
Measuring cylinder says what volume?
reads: 200 mL
